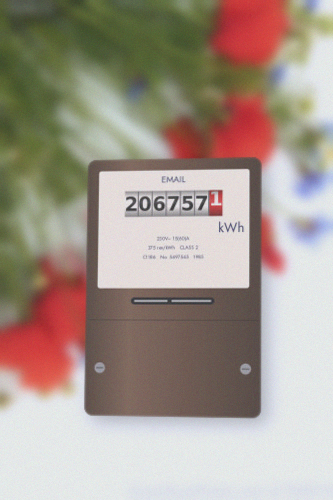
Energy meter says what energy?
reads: 206757.1 kWh
